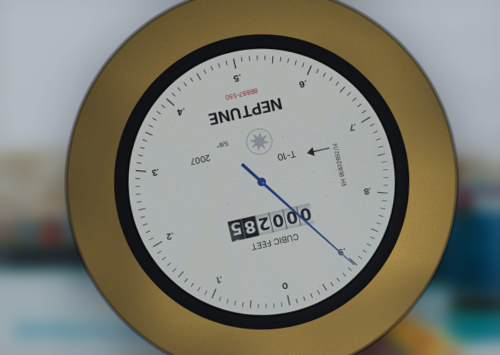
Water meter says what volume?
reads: 284.90 ft³
